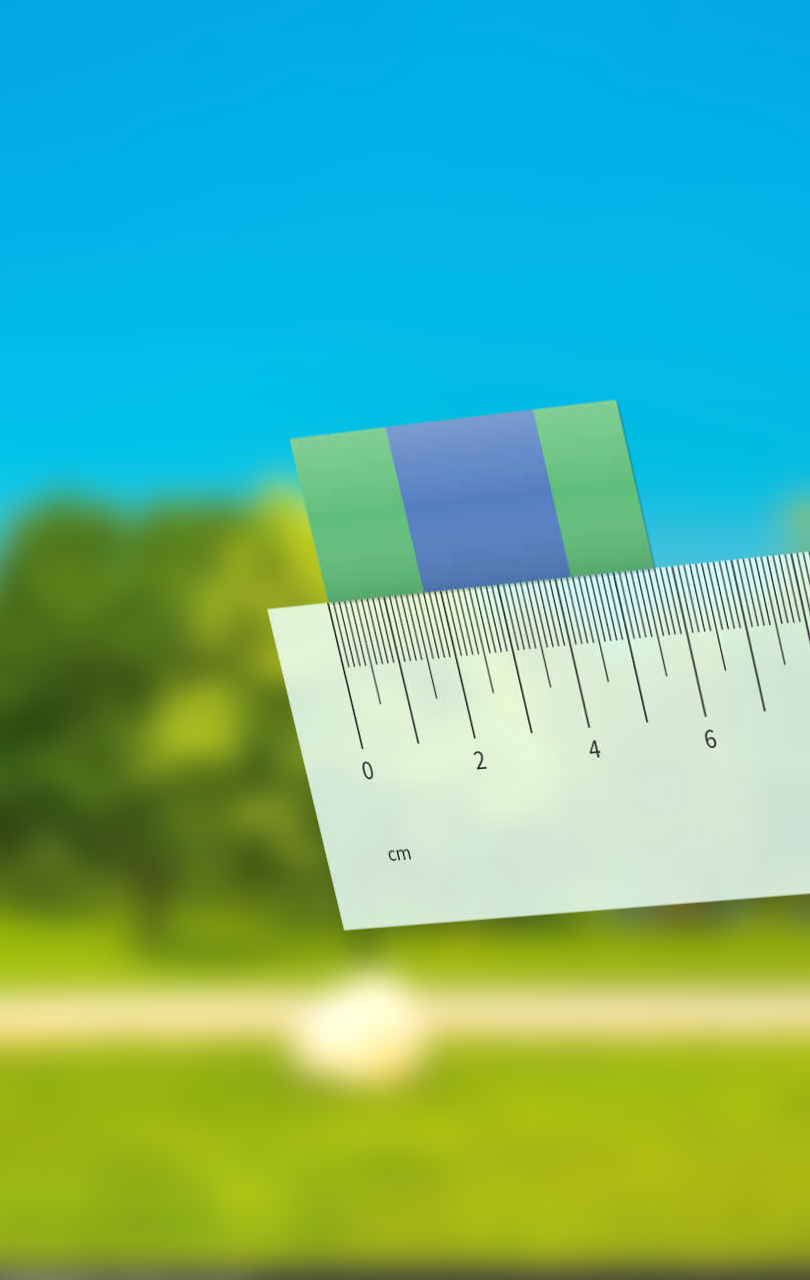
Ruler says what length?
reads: 5.7 cm
